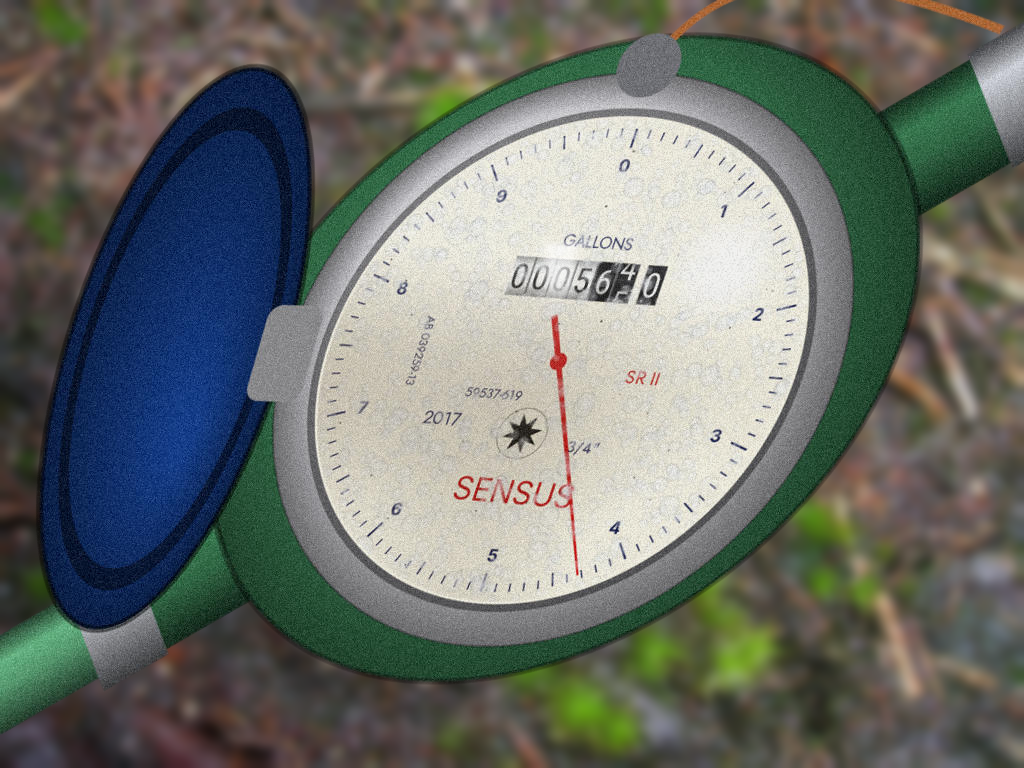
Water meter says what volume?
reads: 5644.3 gal
